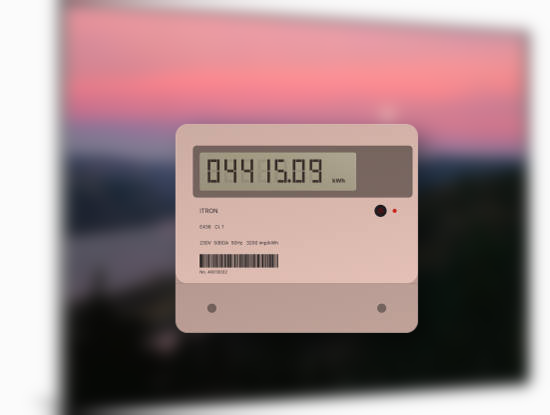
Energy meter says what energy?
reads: 4415.09 kWh
